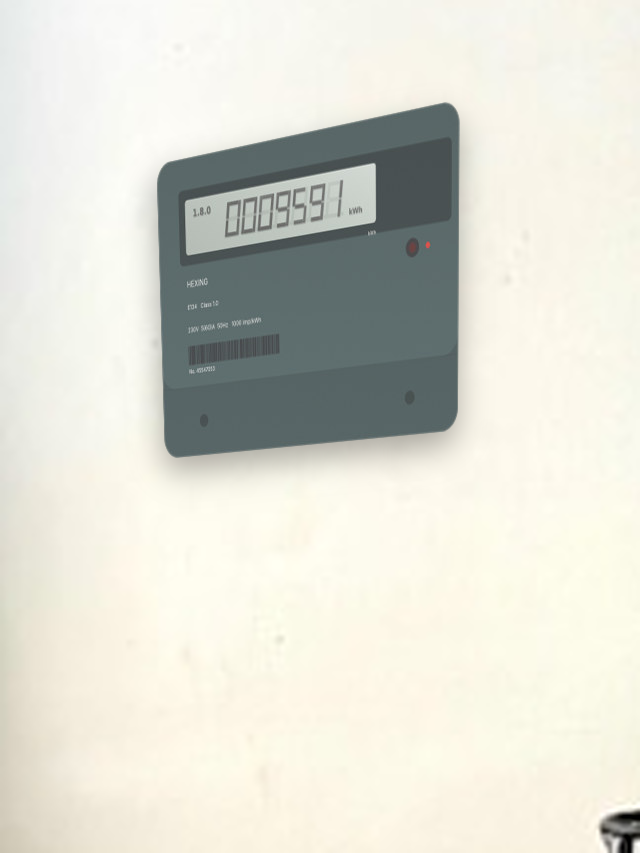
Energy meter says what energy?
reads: 9591 kWh
